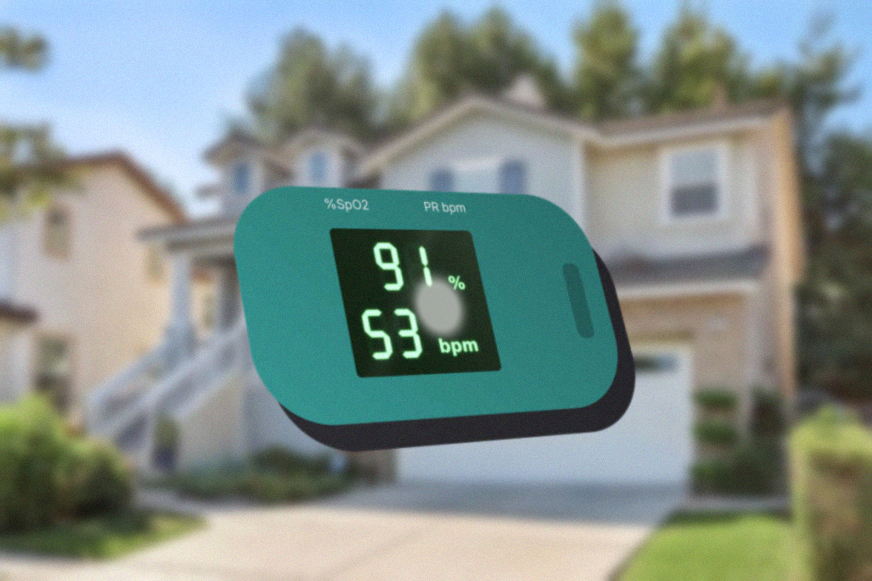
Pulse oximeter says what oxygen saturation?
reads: 91 %
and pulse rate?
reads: 53 bpm
